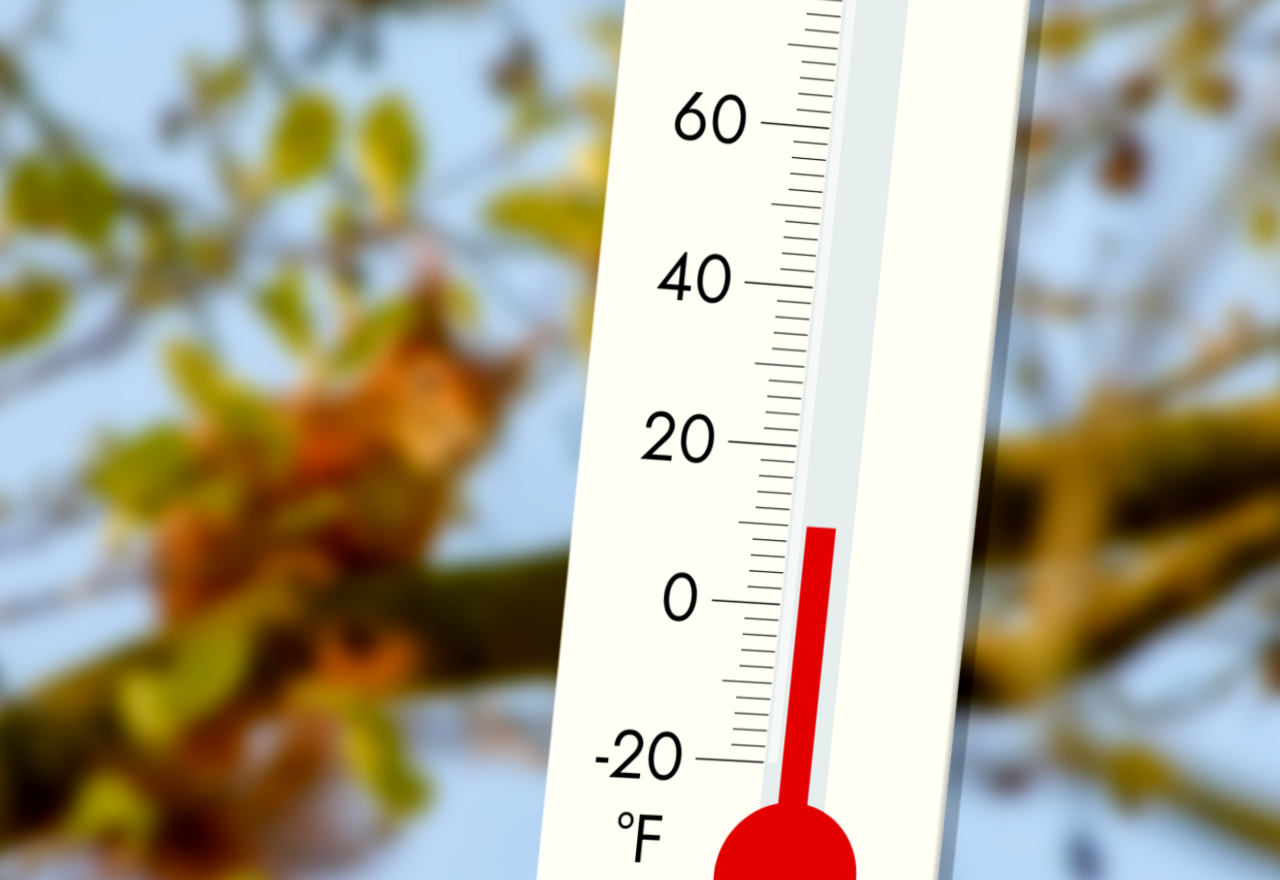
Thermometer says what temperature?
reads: 10 °F
